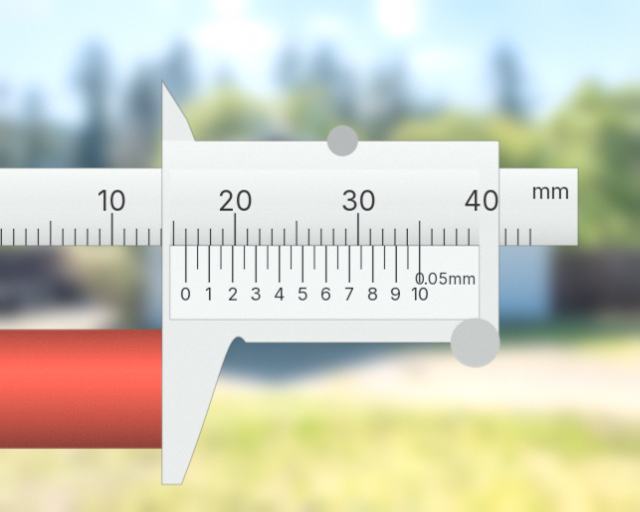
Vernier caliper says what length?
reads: 16.0 mm
